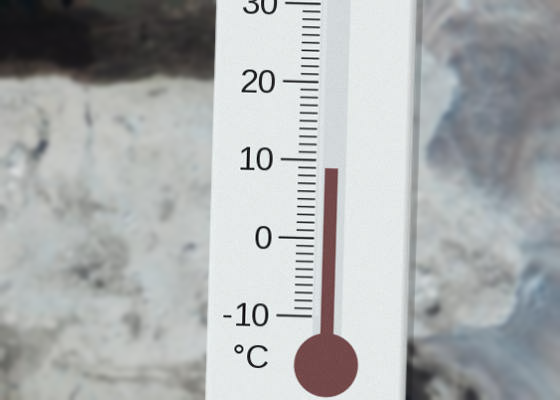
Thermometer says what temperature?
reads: 9 °C
